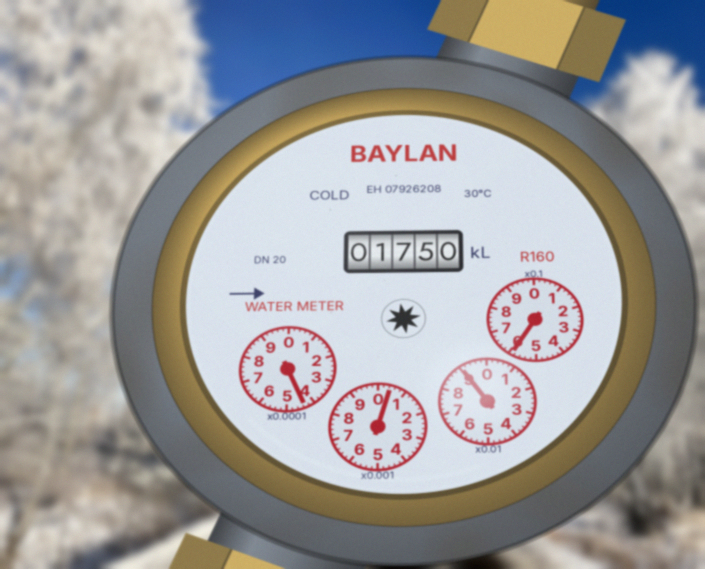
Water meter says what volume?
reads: 1750.5904 kL
